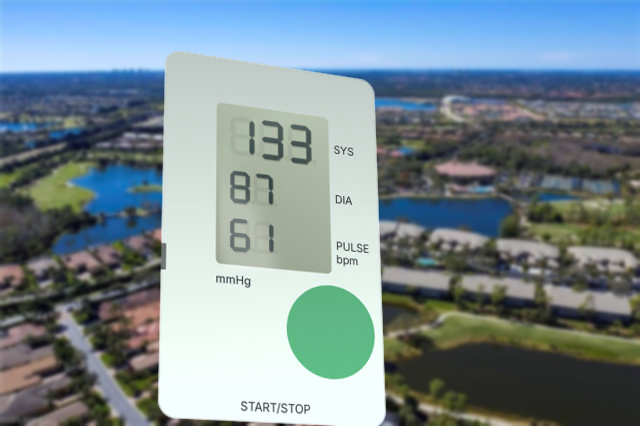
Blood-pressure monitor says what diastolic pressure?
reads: 87 mmHg
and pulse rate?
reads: 61 bpm
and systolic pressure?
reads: 133 mmHg
